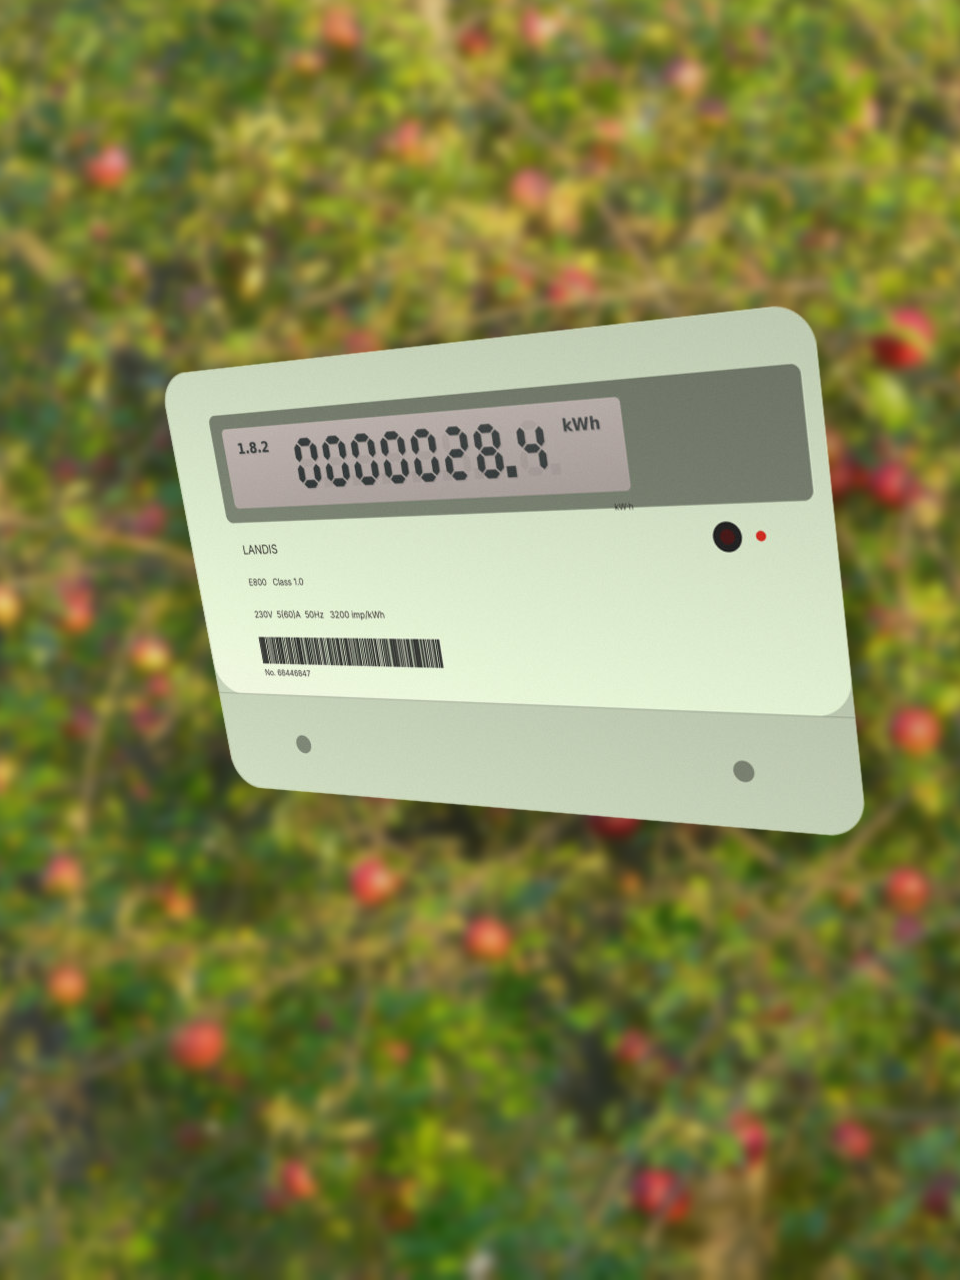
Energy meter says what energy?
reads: 28.4 kWh
